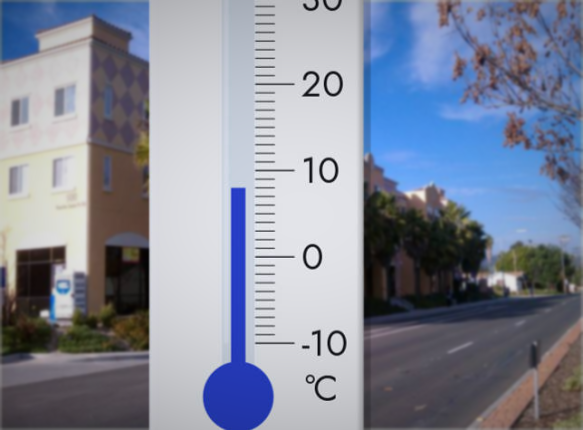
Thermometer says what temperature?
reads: 8 °C
